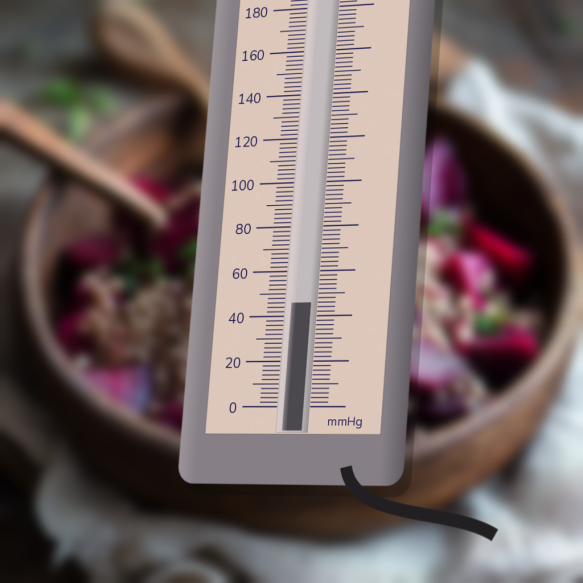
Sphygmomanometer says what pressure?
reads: 46 mmHg
